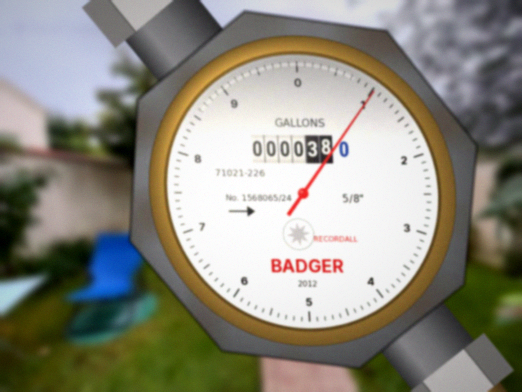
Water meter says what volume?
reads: 381.0 gal
